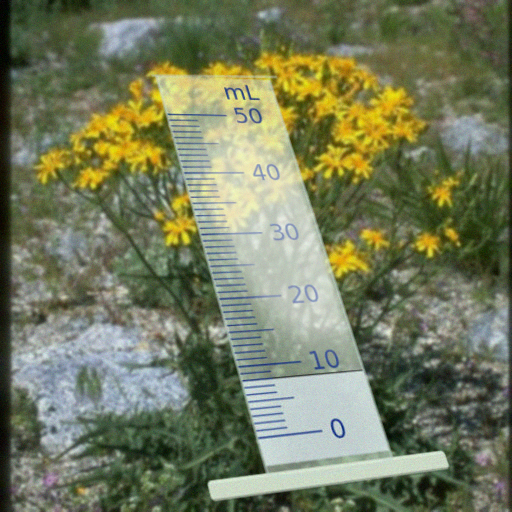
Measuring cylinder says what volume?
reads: 8 mL
